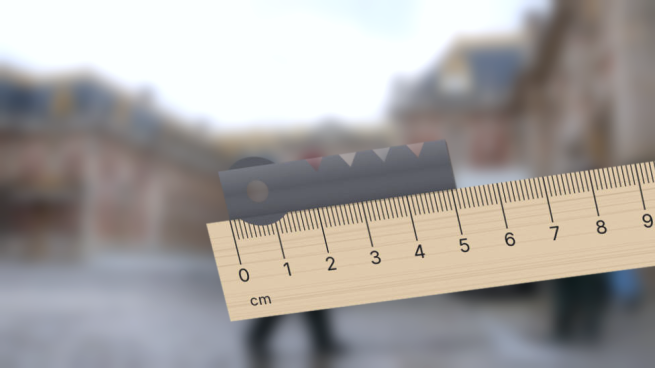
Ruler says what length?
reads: 5.1 cm
